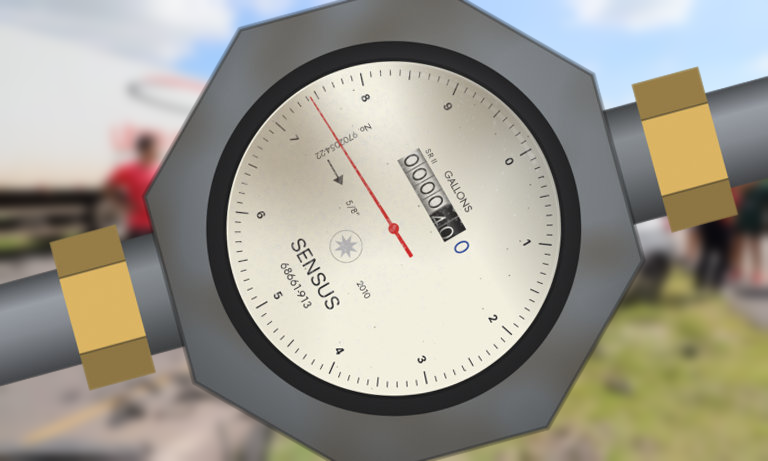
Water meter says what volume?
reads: 397.4 gal
